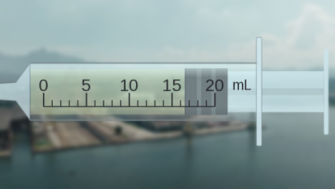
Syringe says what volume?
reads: 16.5 mL
